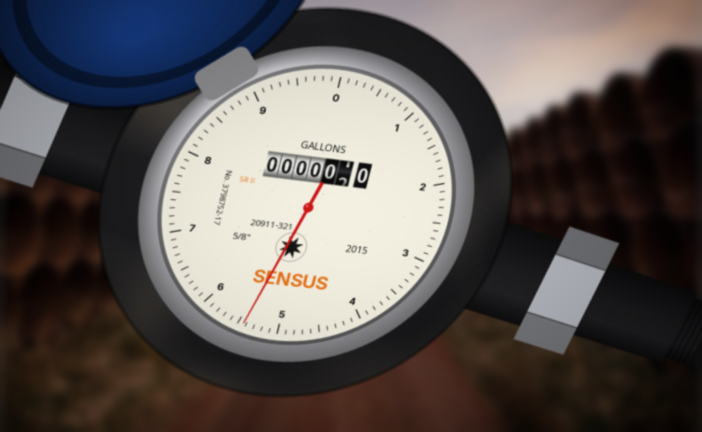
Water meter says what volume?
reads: 15.4 gal
